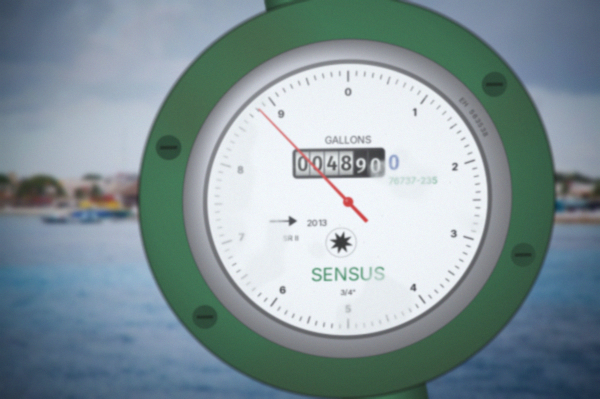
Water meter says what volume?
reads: 48898.8 gal
